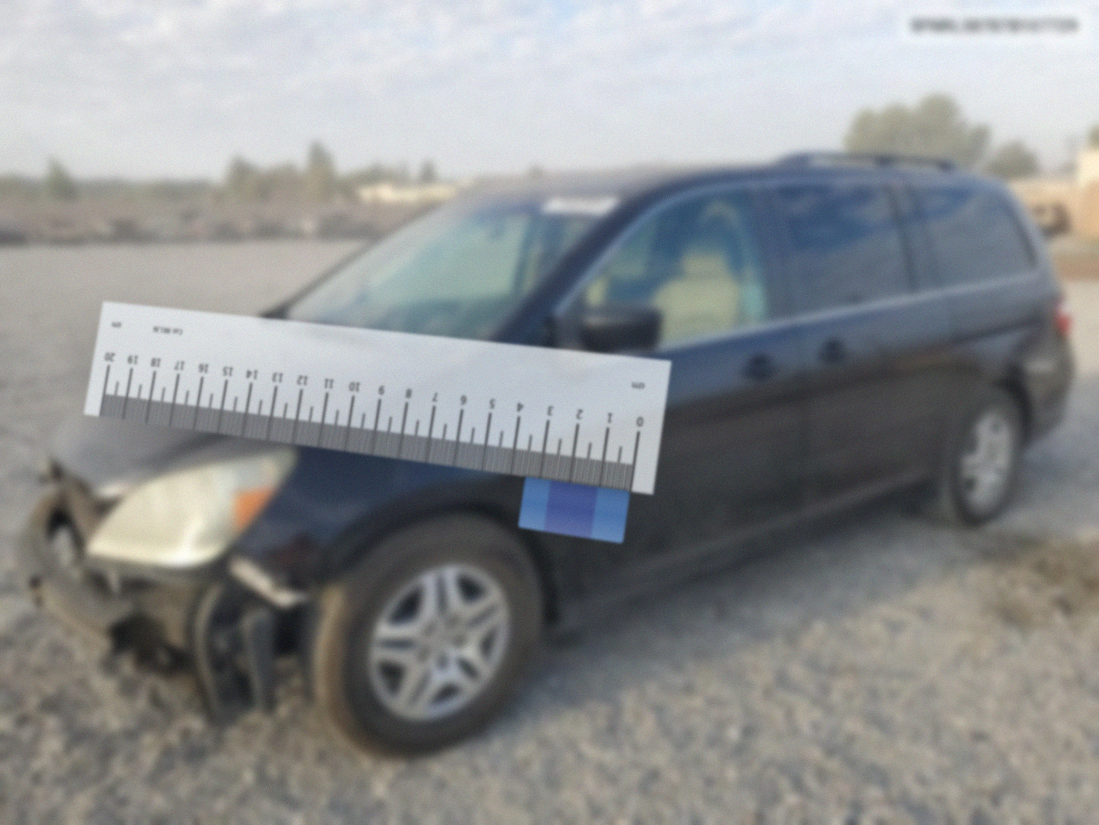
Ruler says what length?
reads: 3.5 cm
